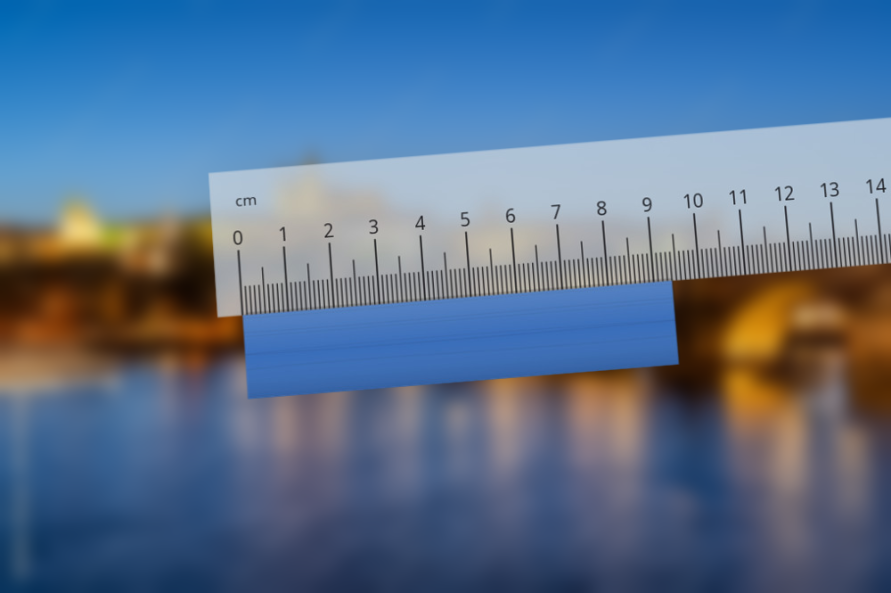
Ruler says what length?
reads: 9.4 cm
